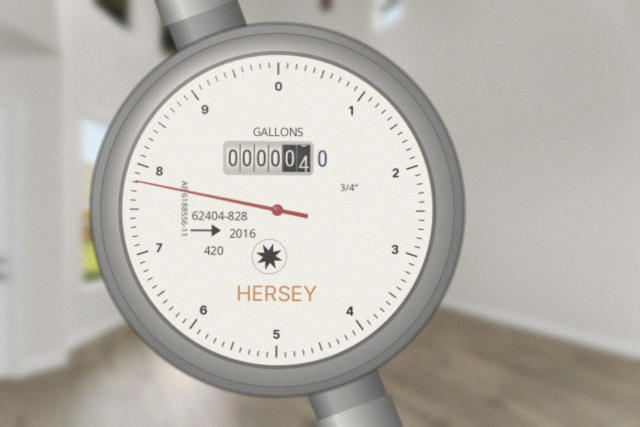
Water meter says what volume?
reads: 37.8 gal
